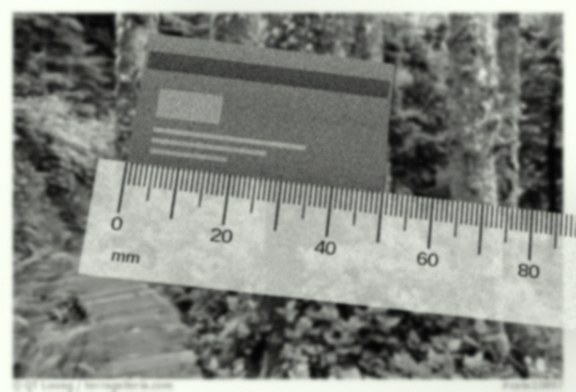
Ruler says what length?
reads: 50 mm
